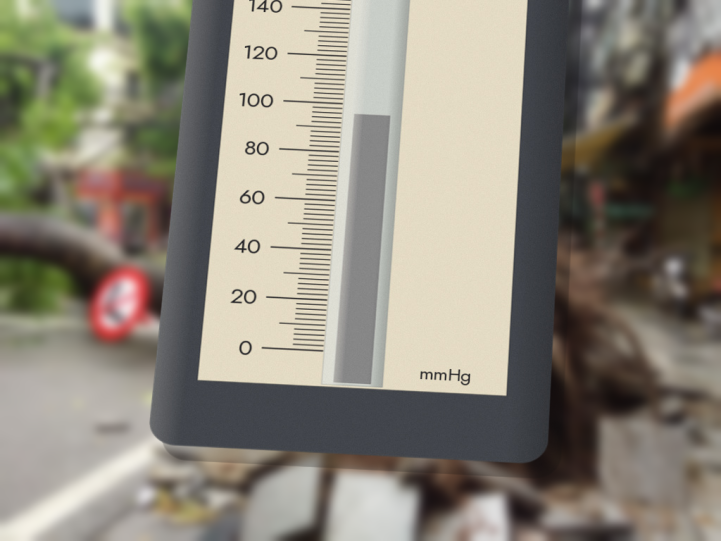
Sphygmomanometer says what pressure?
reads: 96 mmHg
